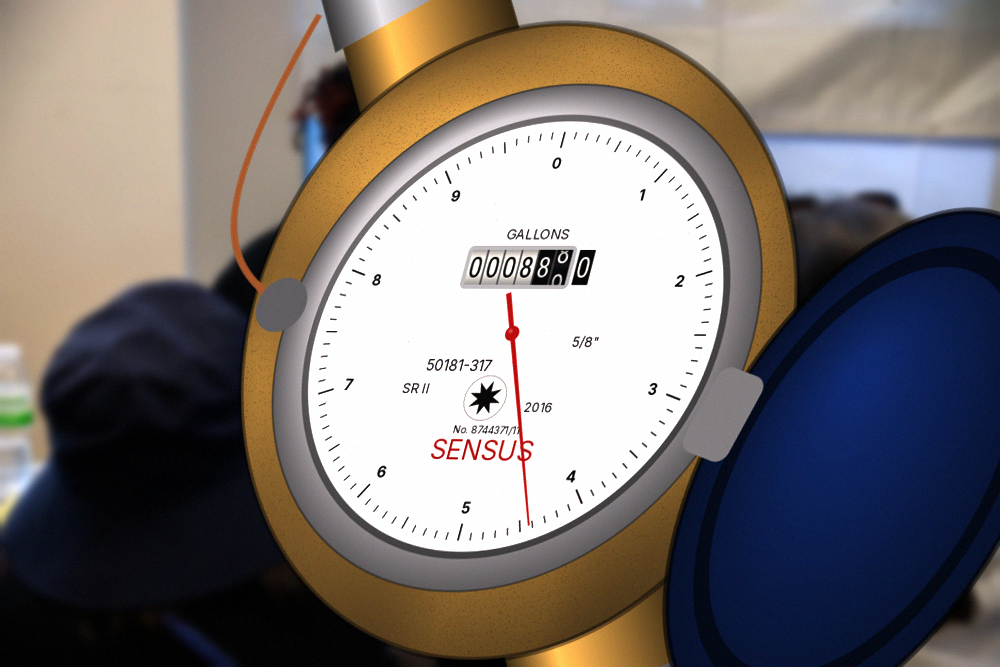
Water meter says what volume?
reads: 8884.4 gal
